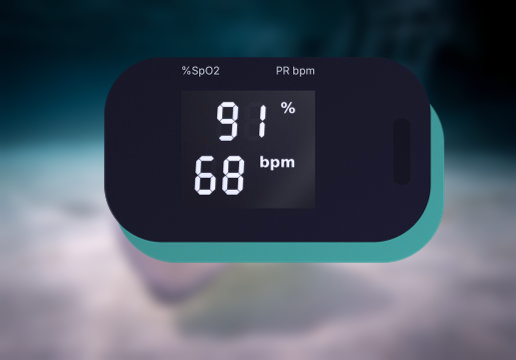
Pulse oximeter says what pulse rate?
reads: 68 bpm
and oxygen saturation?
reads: 91 %
